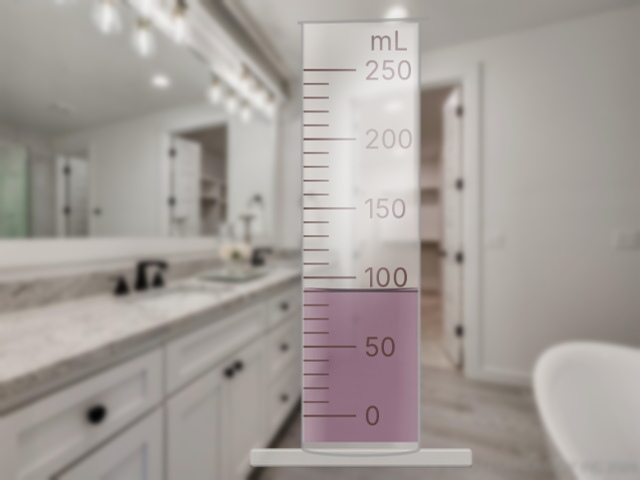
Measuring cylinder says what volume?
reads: 90 mL
